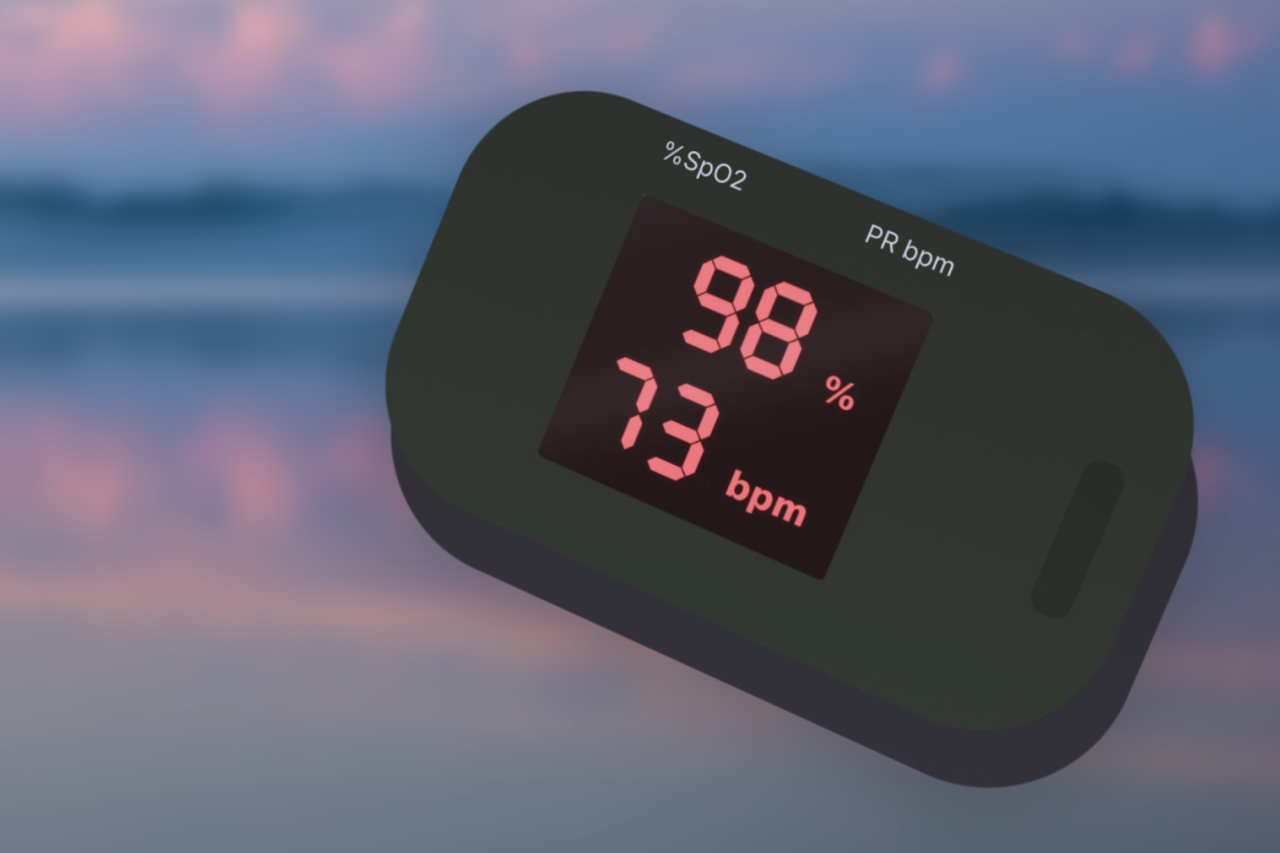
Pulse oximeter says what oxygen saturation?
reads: 98 %
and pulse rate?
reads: 73 bpm
